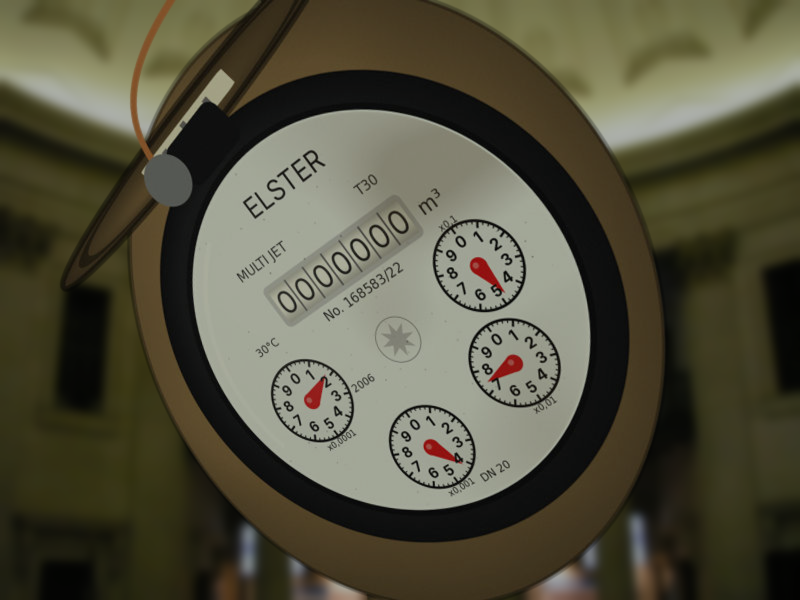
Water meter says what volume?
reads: 0.4741 m³
